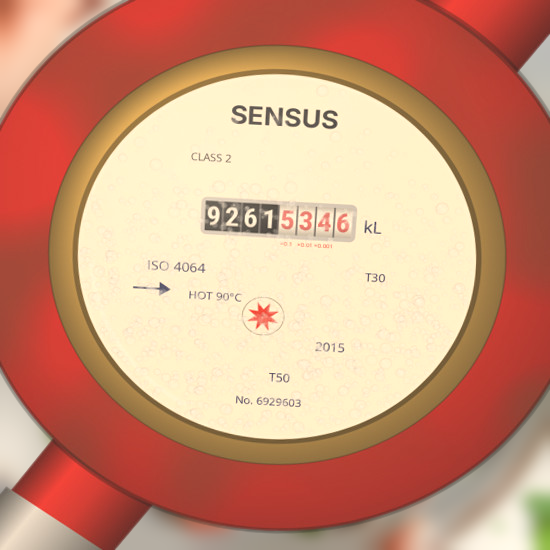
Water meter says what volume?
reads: 9261.5346 kL
